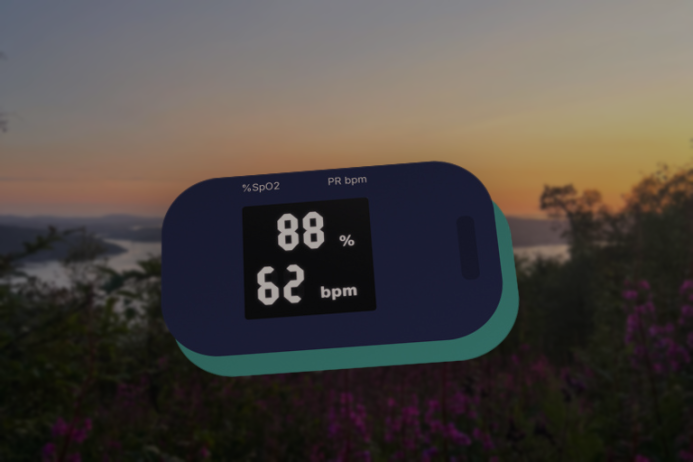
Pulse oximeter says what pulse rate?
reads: 62 bpm
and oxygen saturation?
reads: 88 %
